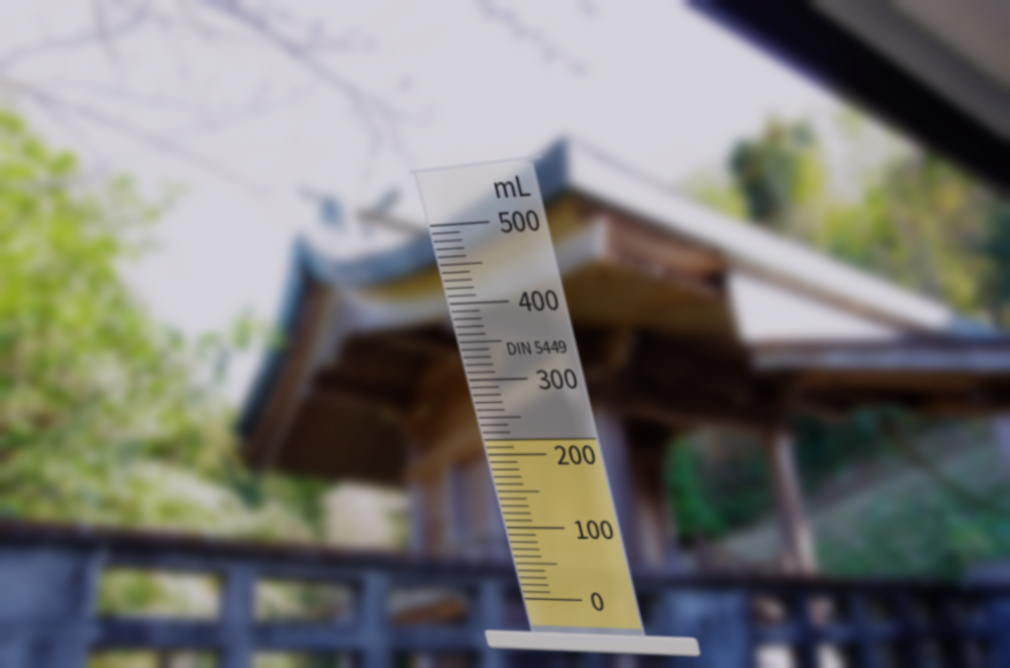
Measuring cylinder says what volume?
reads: 220 mL
